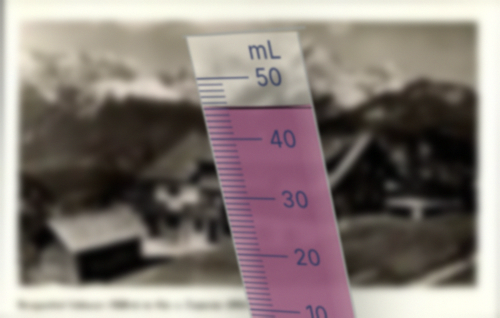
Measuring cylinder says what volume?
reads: 45 mL
